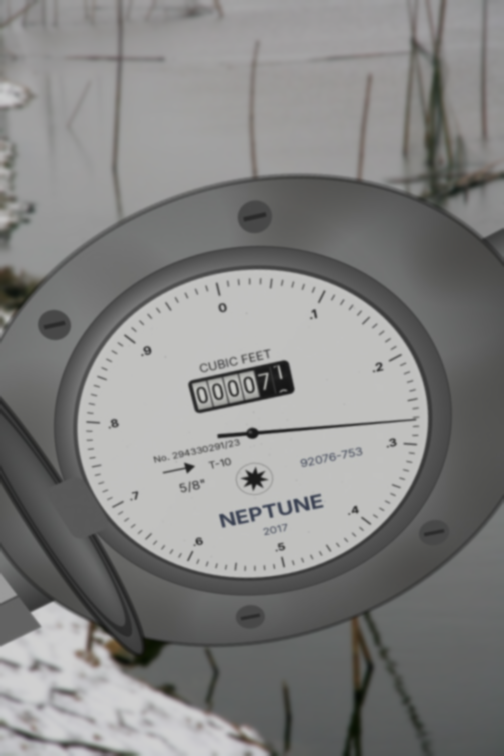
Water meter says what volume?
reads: 71.27 ft³
